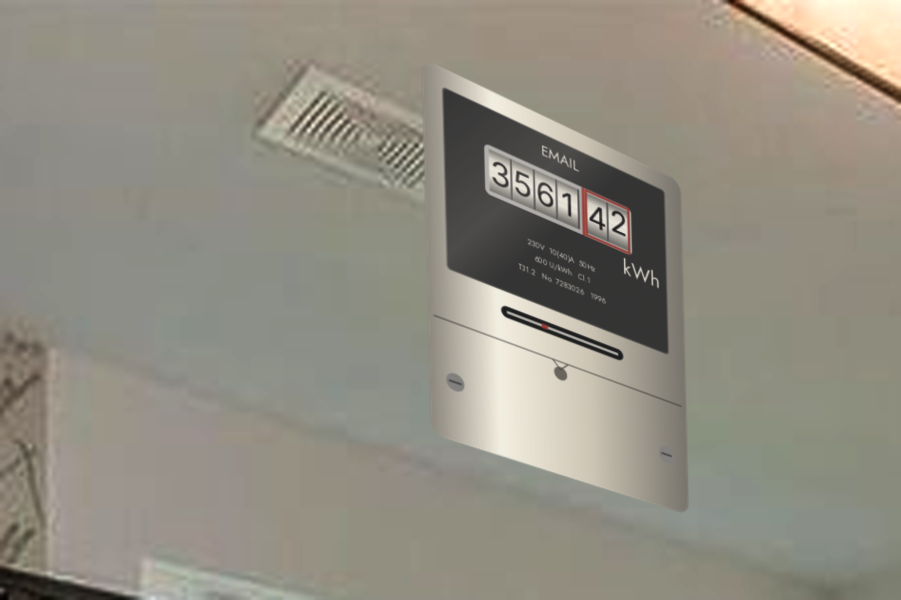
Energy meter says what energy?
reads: 3561.42 kWh
